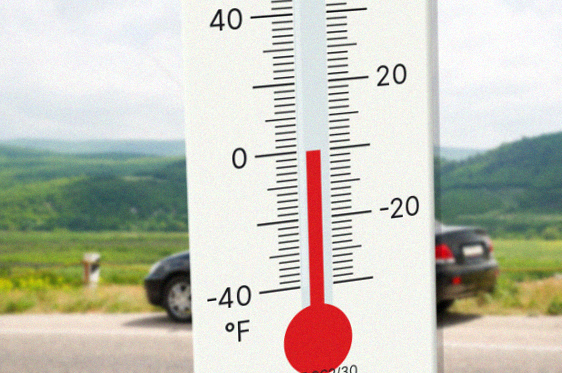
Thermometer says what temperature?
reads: 0 °F
